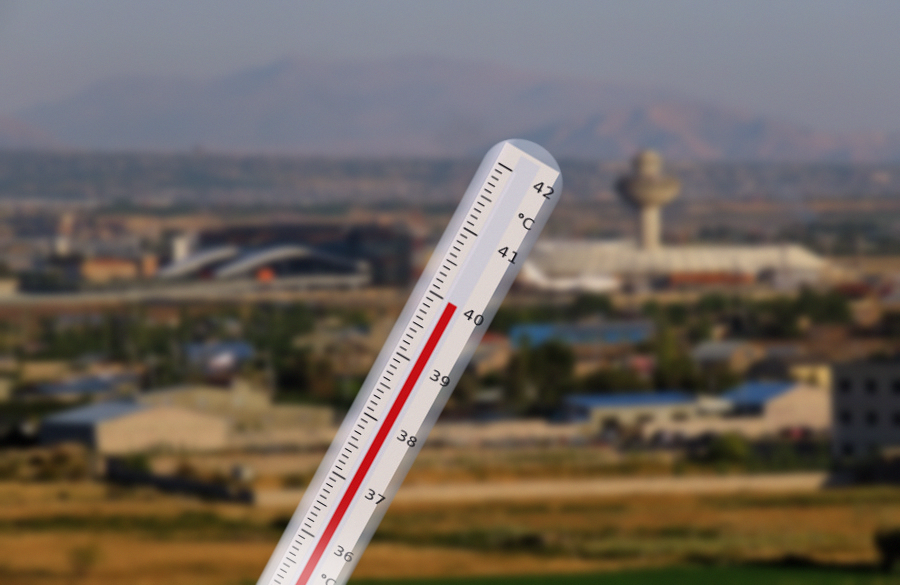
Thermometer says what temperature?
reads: 40 °C
